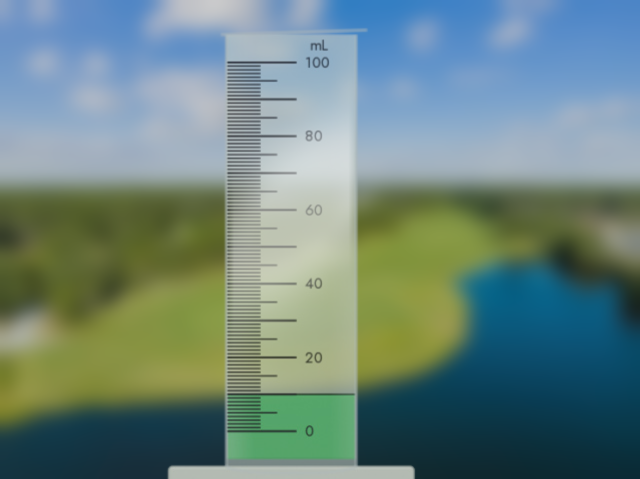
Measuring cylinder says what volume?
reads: 10 mL
